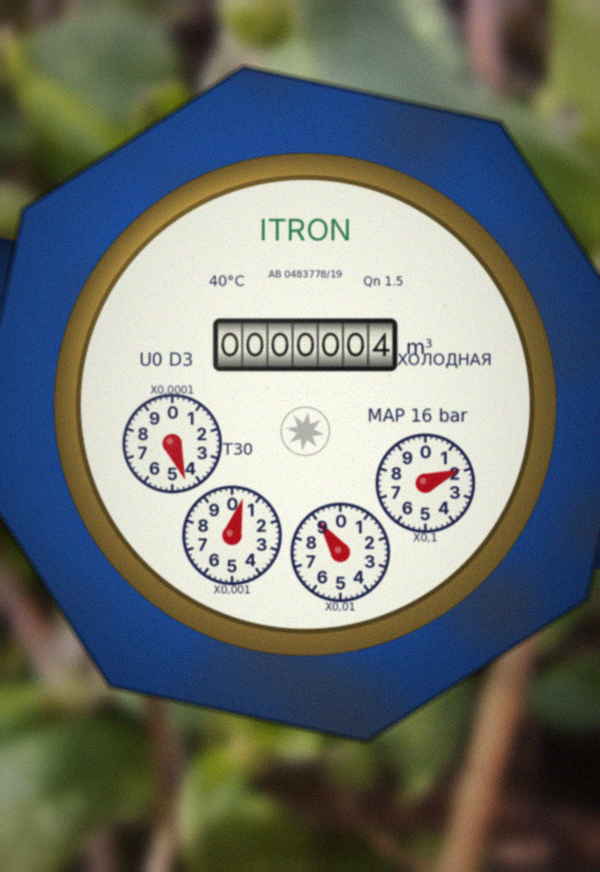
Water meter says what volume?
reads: 4.1904 m³
